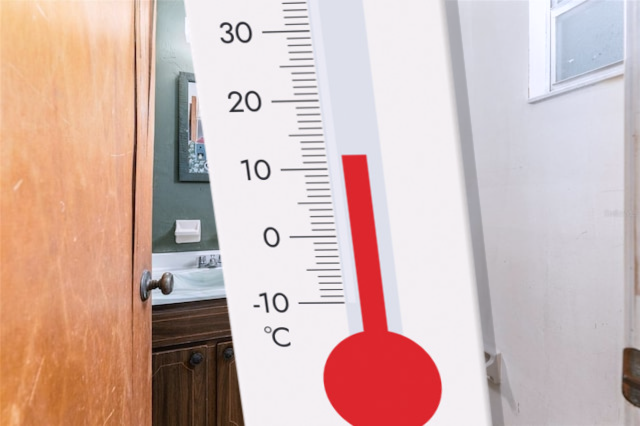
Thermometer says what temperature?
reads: 12 °C
